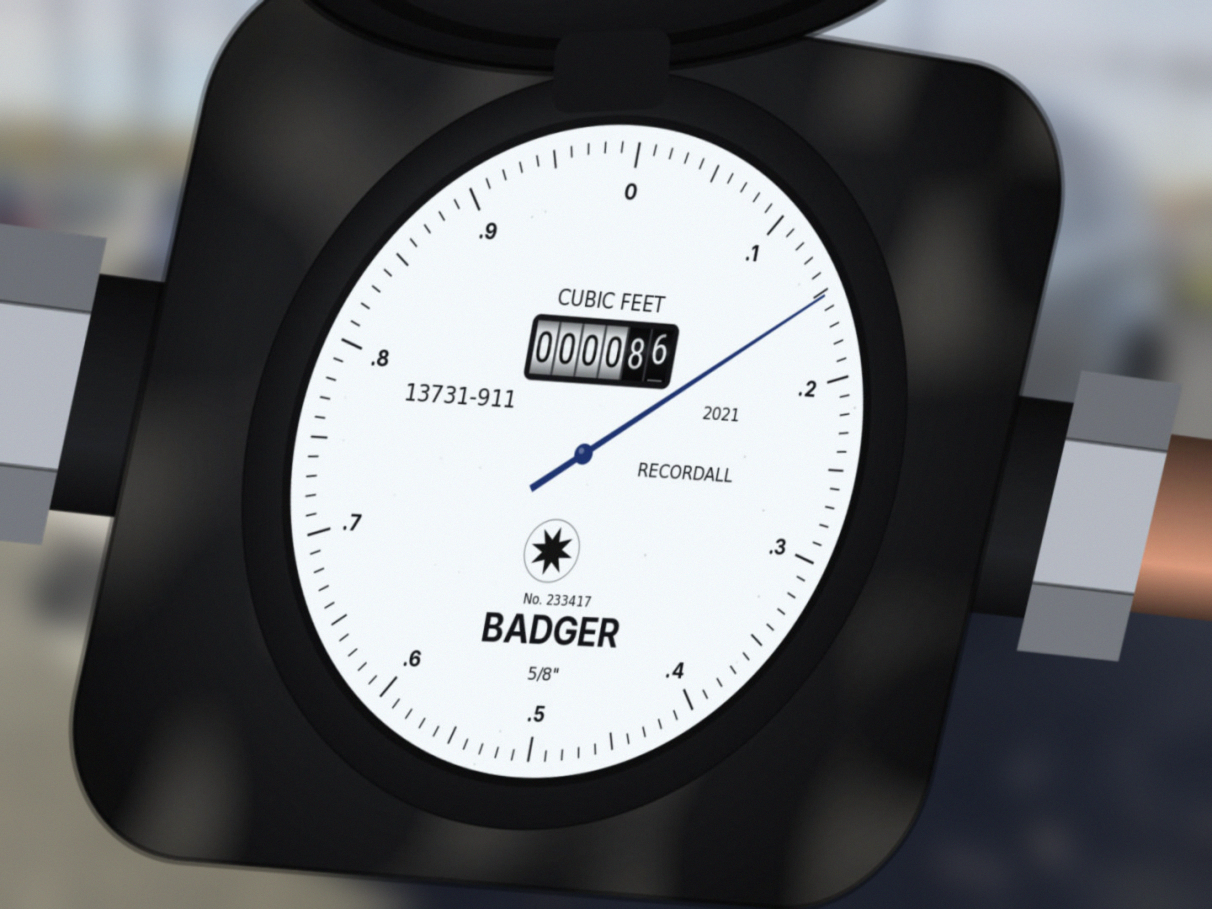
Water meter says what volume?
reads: 86.15 ft³
